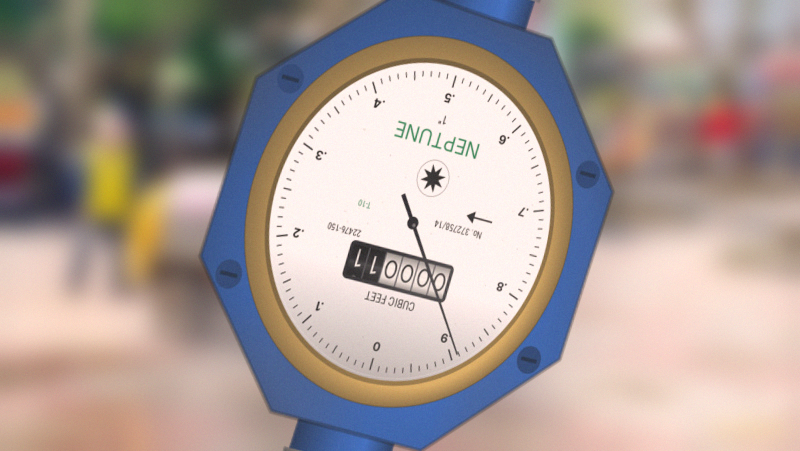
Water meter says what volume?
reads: 10.89 ft³
